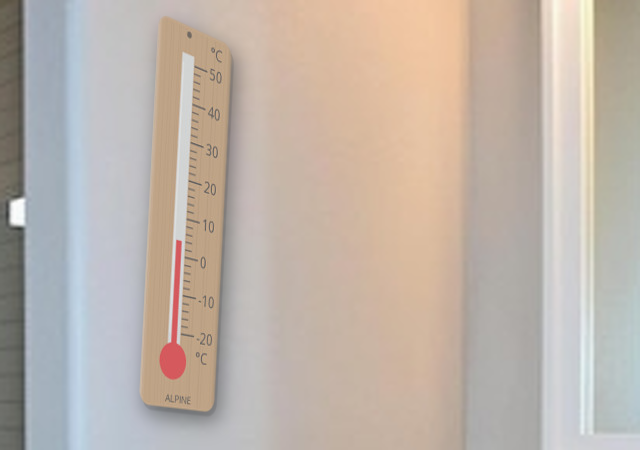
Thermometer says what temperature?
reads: 4 °C
